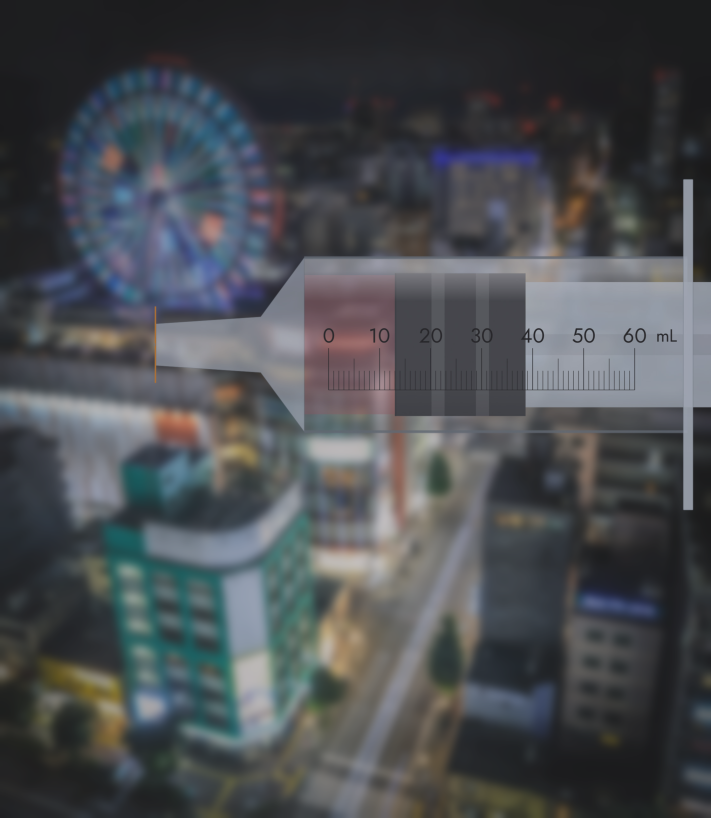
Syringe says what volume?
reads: 13 mL
